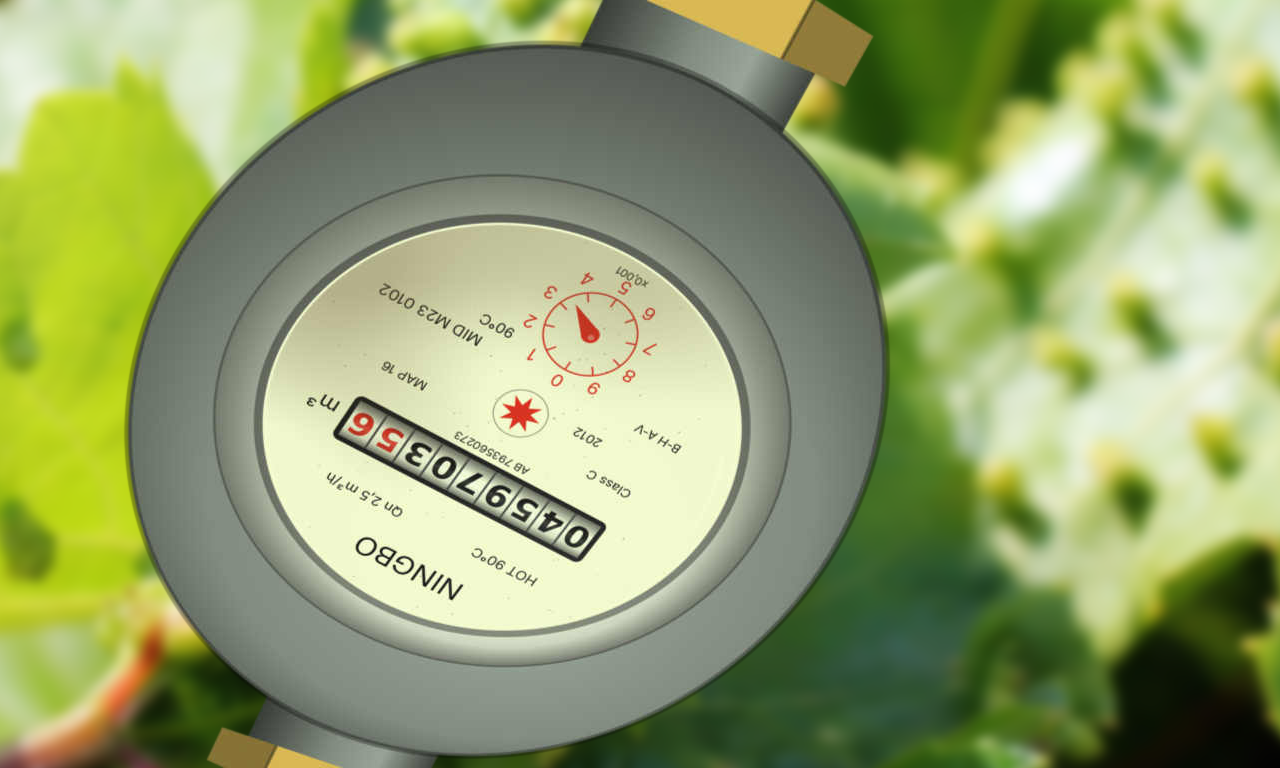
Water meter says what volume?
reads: 459703.563 m³
